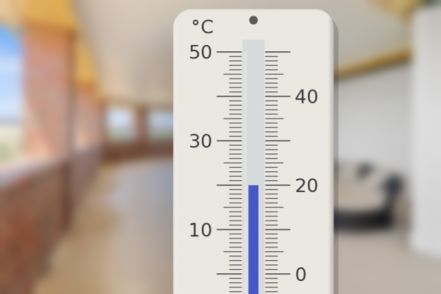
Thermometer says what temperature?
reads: 20 °C
